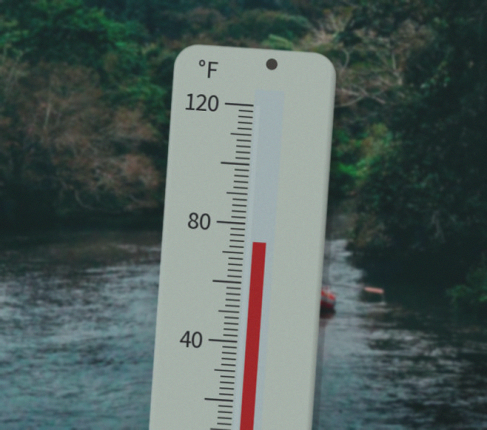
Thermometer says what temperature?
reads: 74 °F
